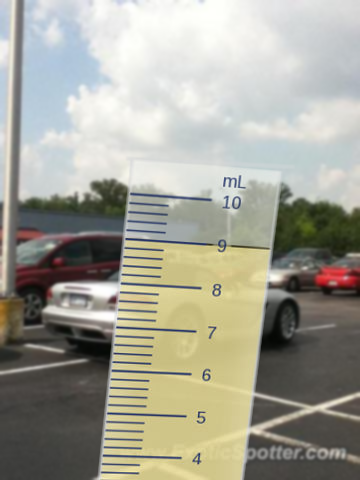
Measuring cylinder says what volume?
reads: 9 mL
